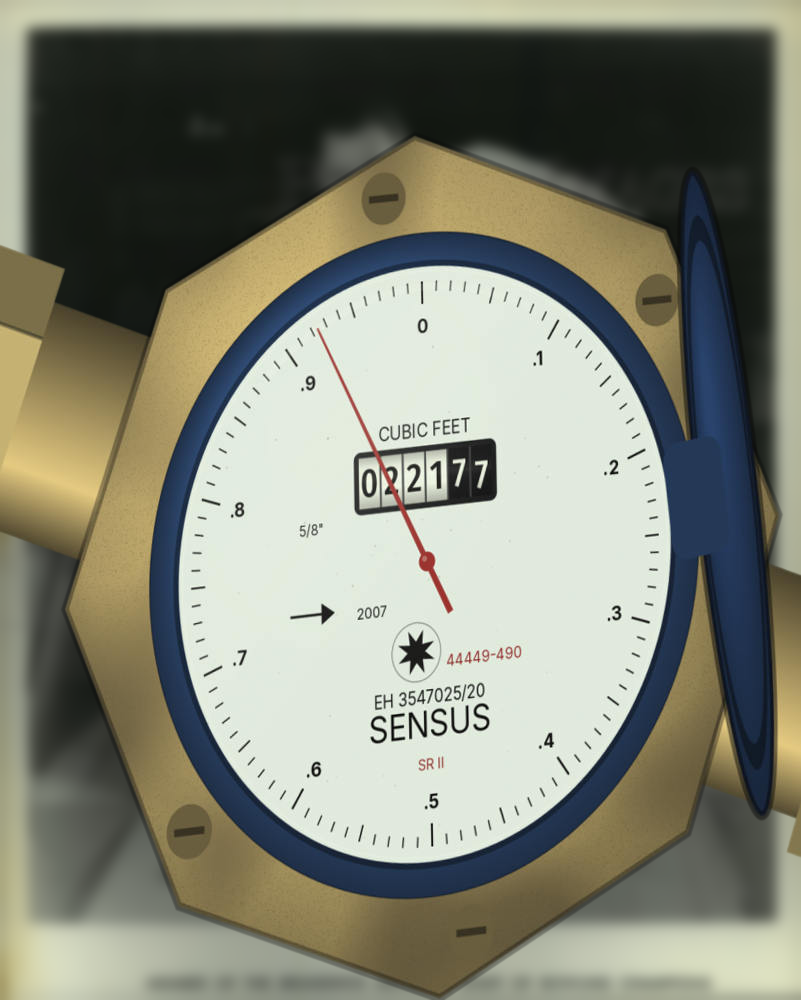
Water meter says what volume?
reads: 22176.92 ft³
